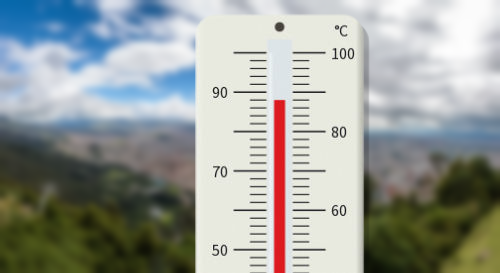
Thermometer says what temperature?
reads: 88 °C
